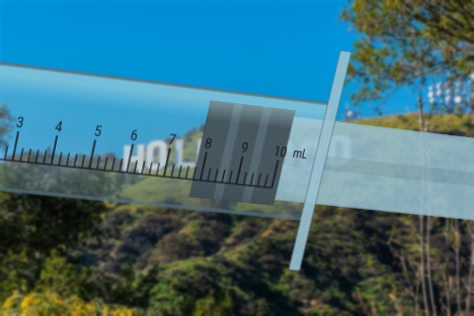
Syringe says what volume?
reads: 7.8 mL
